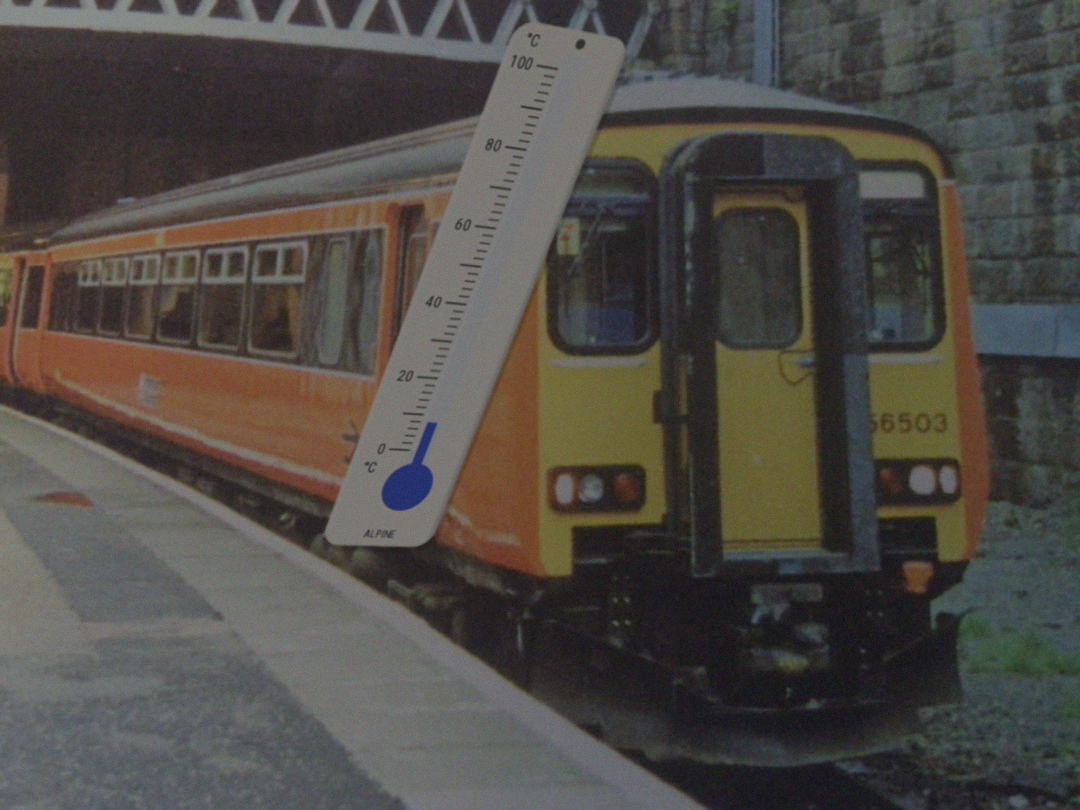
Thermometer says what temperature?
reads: 8 °C
